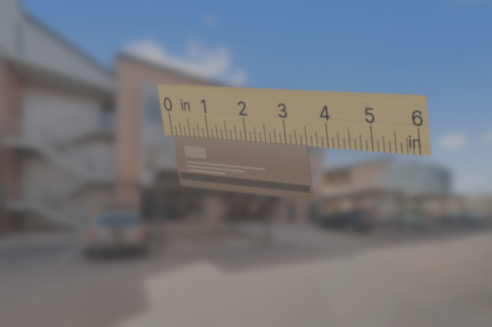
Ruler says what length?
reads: 3.5 in
